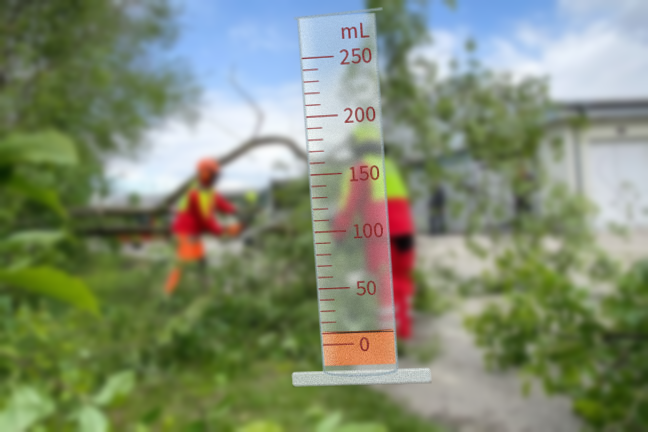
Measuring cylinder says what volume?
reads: 10 mL
